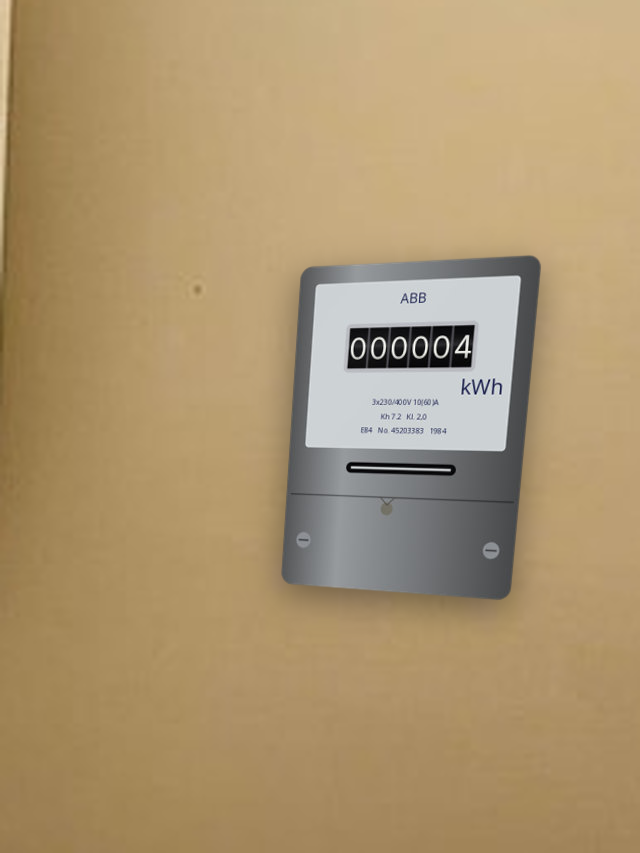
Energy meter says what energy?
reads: 4 kWh
